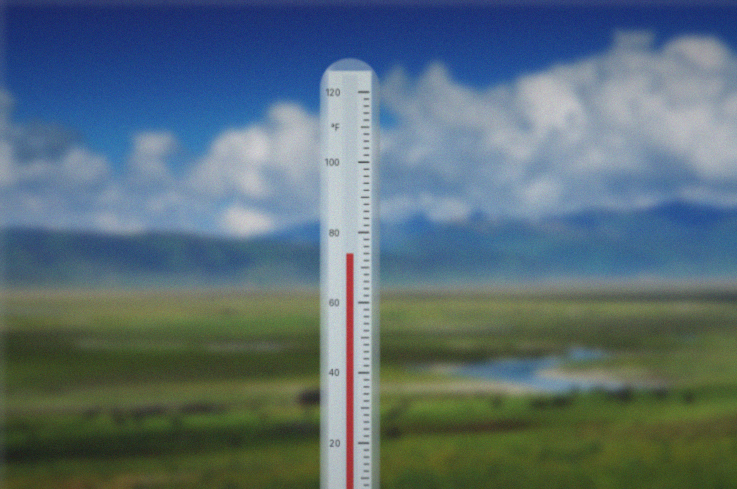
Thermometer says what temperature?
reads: 74 °F
